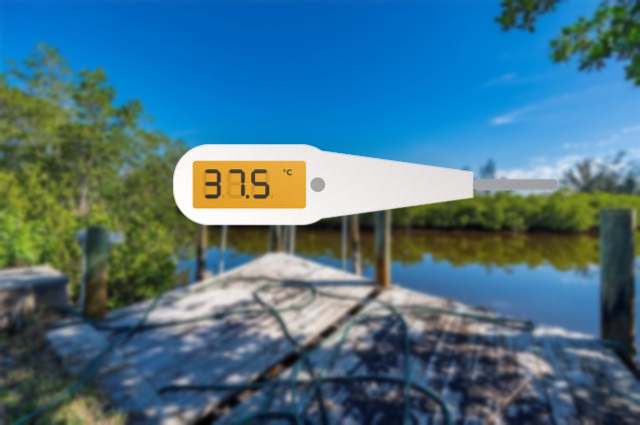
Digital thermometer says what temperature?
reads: 37.5 °C
